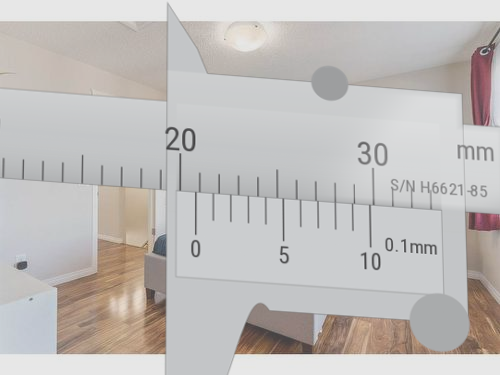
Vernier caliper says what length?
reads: 20.8 mm
